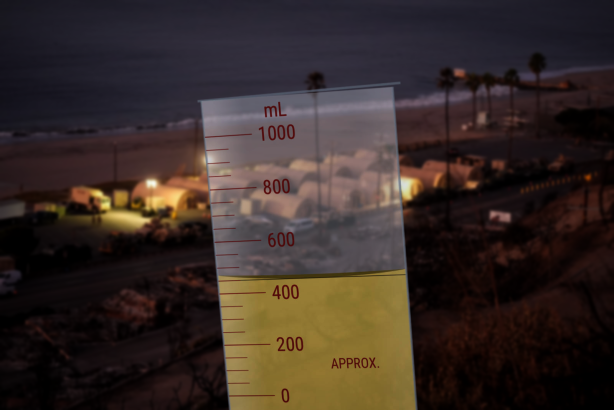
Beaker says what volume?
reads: 450 mL
